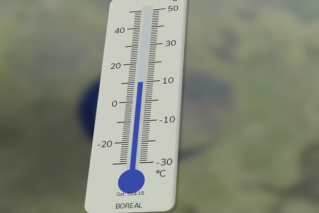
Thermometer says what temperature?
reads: 10 °C
